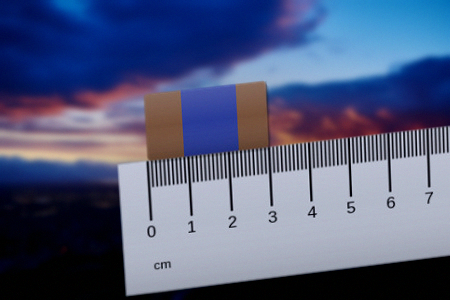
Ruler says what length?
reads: 3 cm
